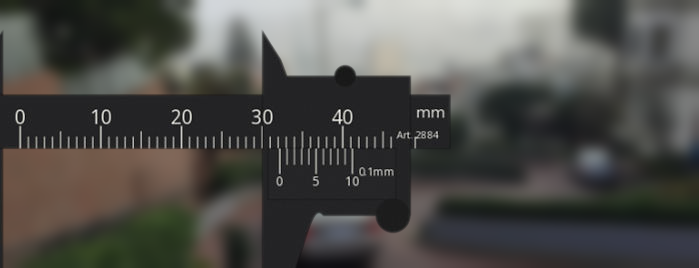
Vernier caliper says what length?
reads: 32.2 mm
